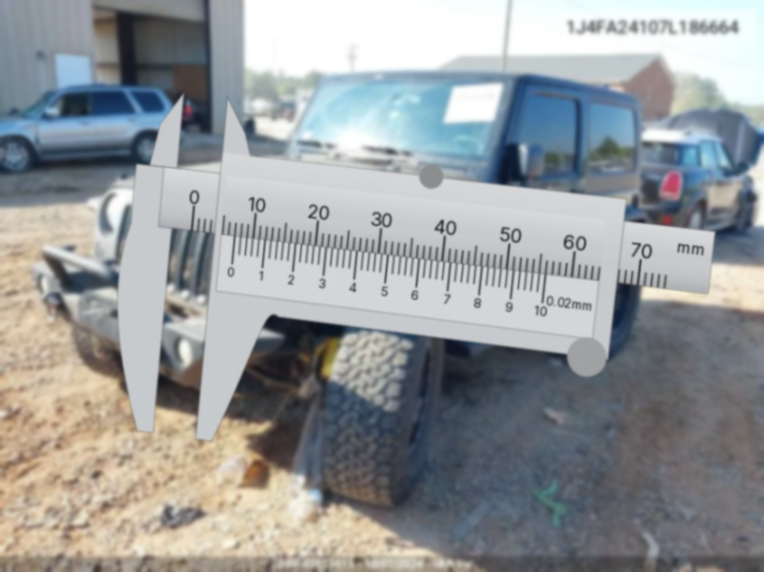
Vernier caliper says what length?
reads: 7.0 mm
